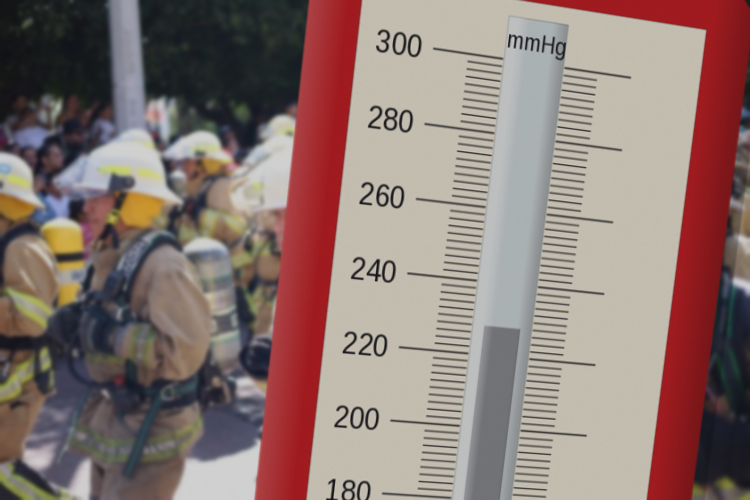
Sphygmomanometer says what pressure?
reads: 228 mmHg
